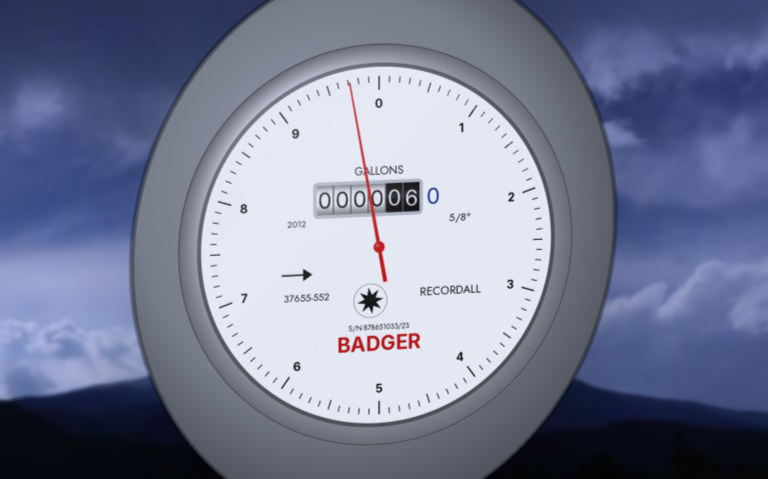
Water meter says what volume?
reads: 59.7 gal
